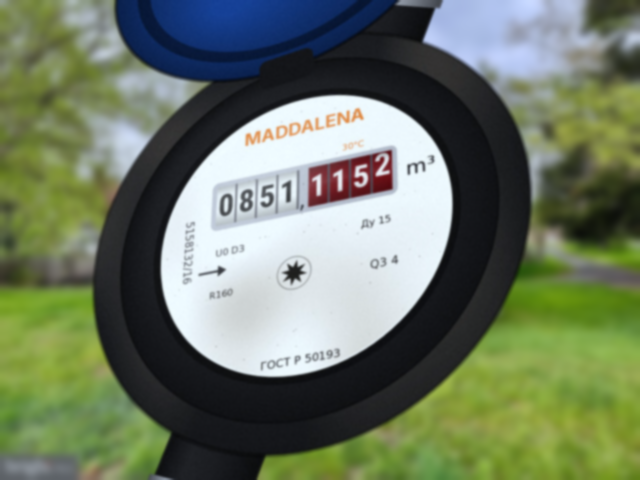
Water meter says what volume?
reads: 851.1152 m³
